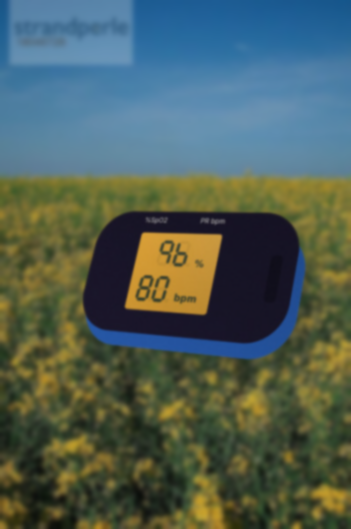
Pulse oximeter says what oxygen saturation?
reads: 96 %
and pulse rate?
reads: 80 bpm
